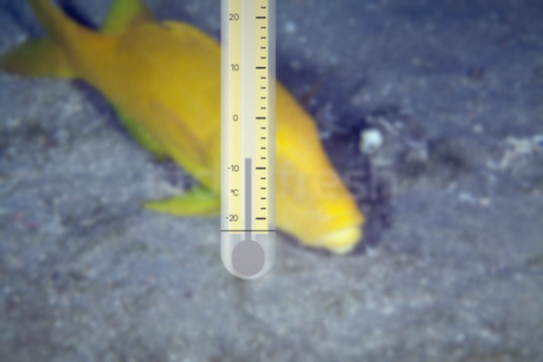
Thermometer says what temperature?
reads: -8 °C
